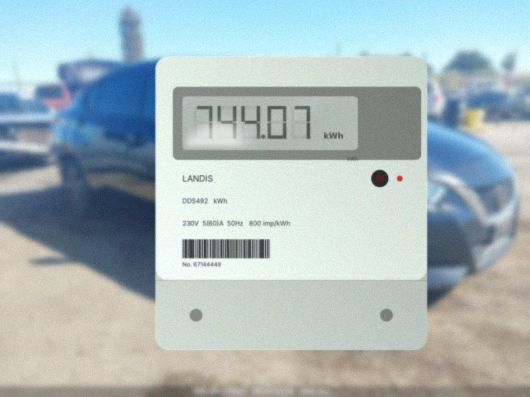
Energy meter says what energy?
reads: 744.07 kWh
